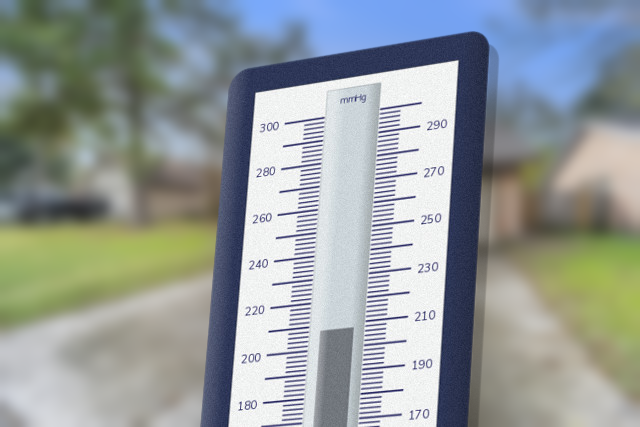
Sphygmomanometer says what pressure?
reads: 208 mmHg
